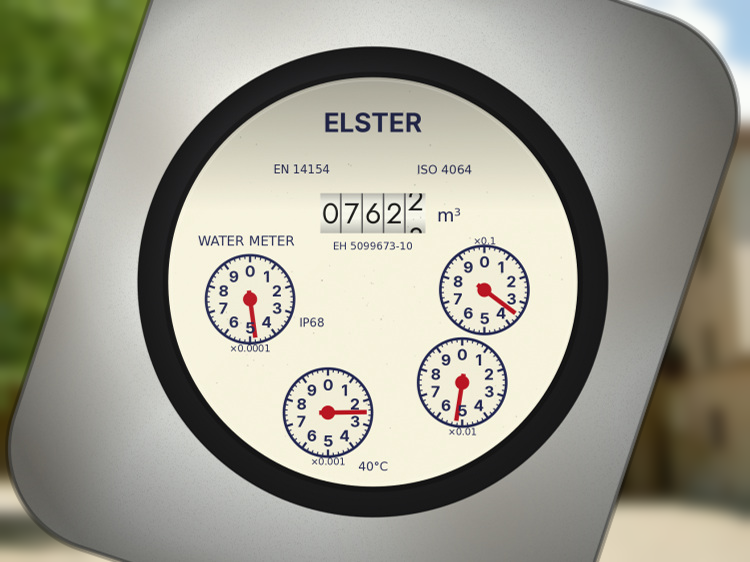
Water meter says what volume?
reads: 7622.3524 m³
